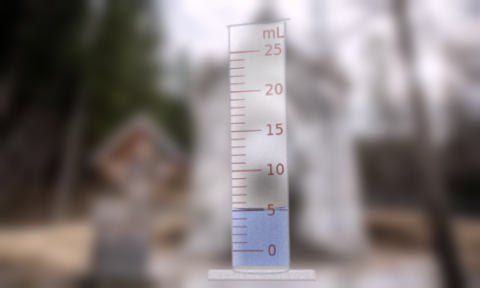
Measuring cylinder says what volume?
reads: 5 mL
